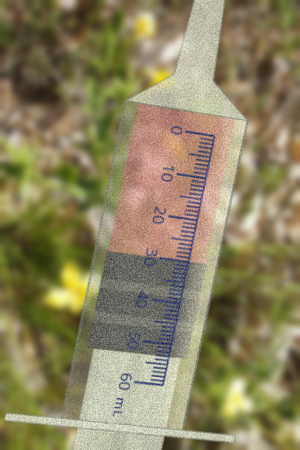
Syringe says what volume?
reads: 30 mL
